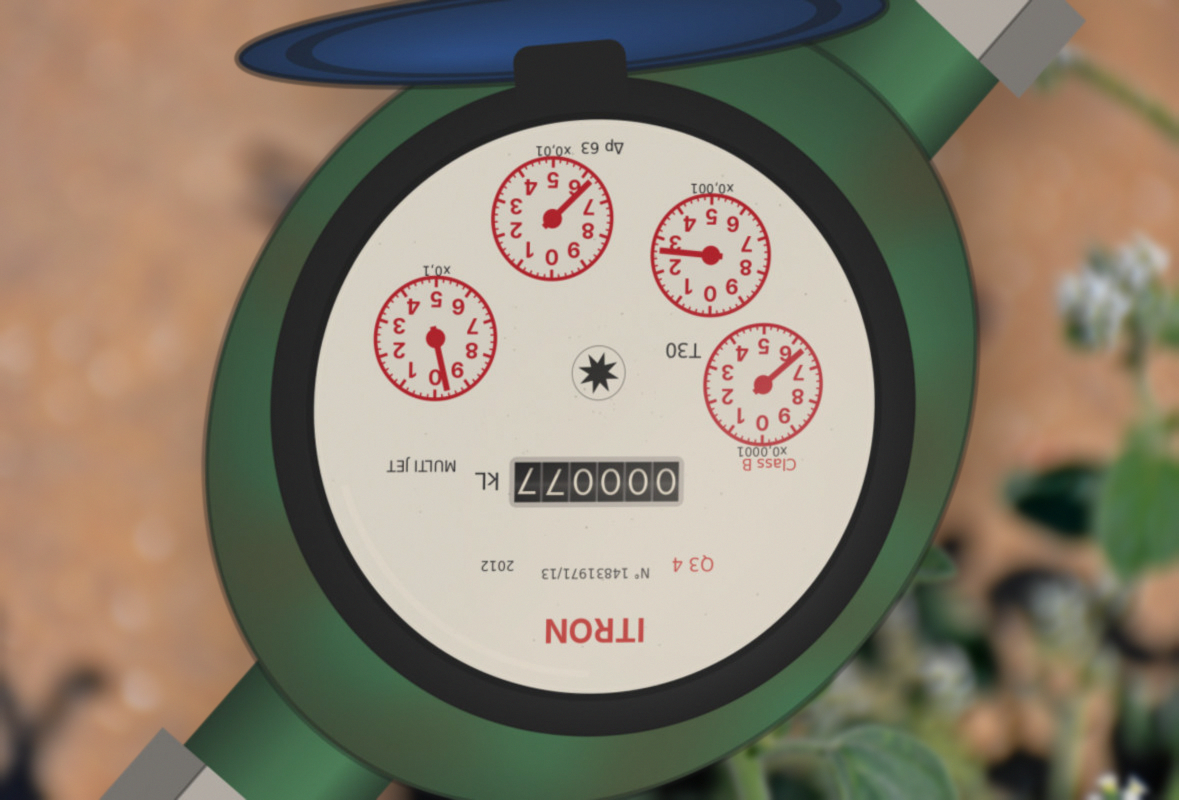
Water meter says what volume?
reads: 76.9626 kL
